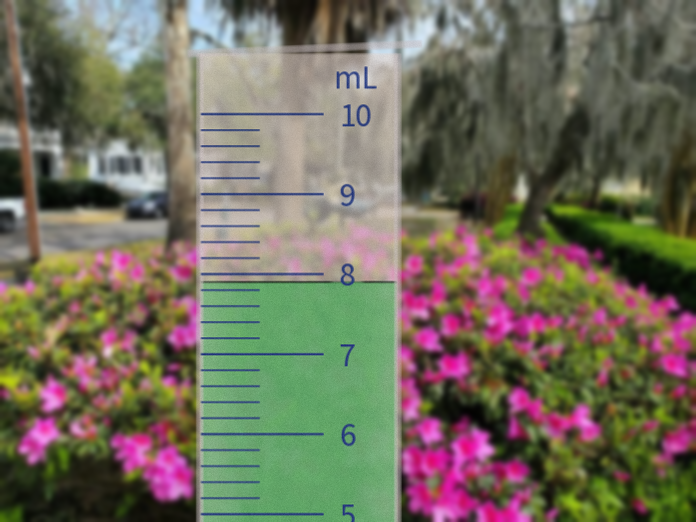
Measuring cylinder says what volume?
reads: 7.9 mL
